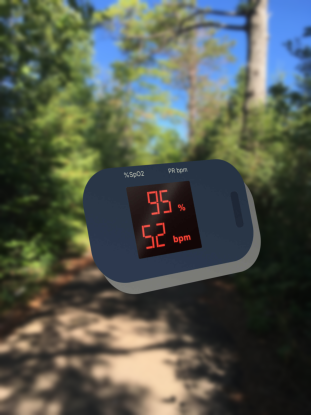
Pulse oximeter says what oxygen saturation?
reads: 95 %
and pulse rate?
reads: 52 bpm
